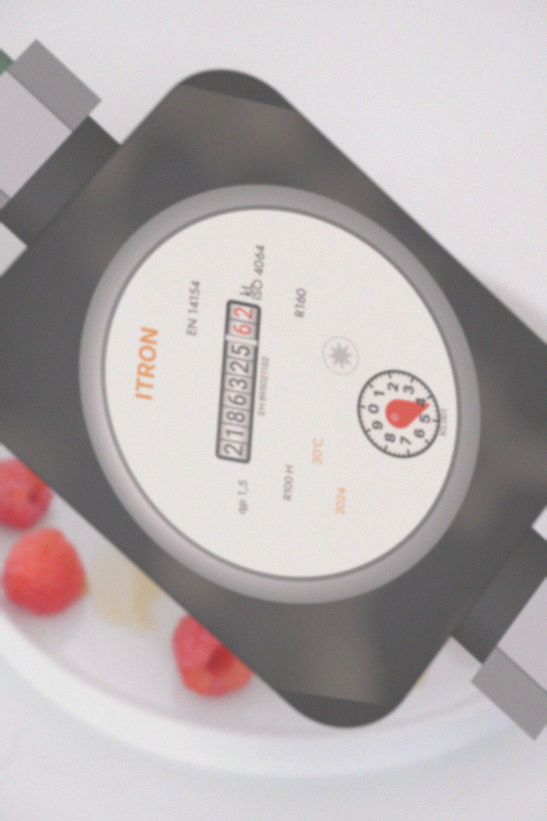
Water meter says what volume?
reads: 2186325.624 kL
